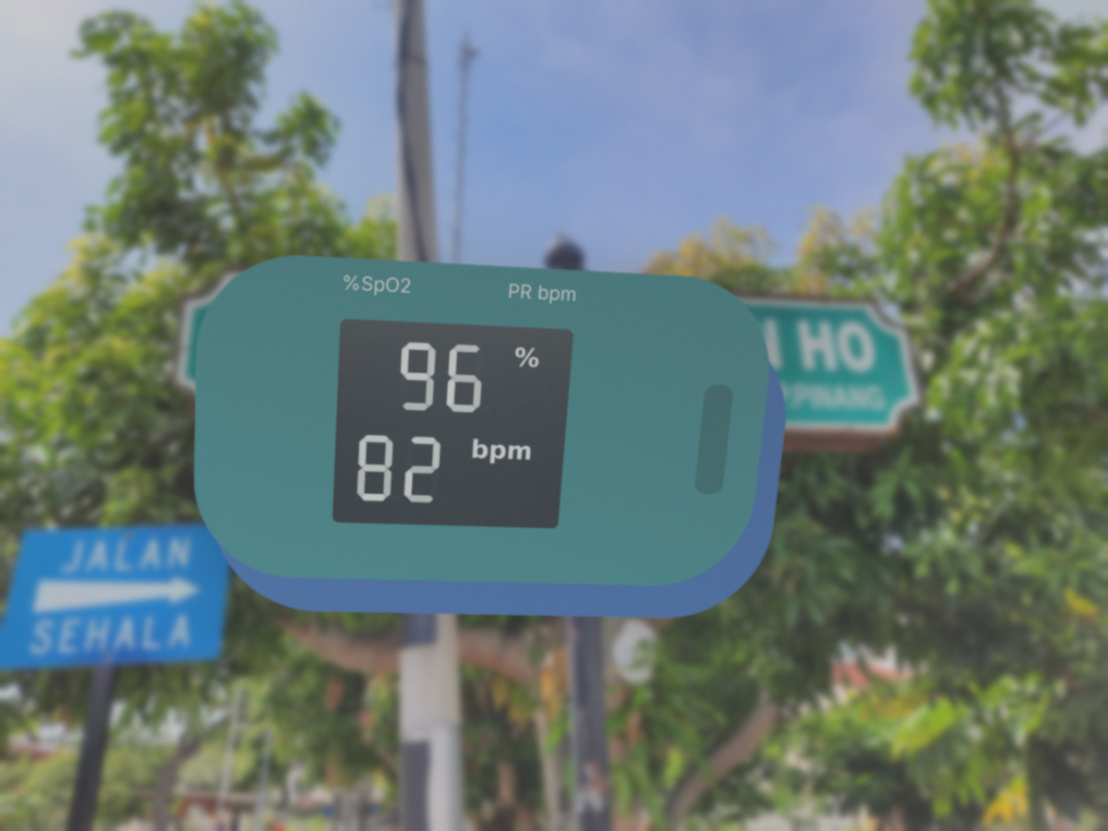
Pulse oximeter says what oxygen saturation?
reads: 96 %
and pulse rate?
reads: 82 bpm
